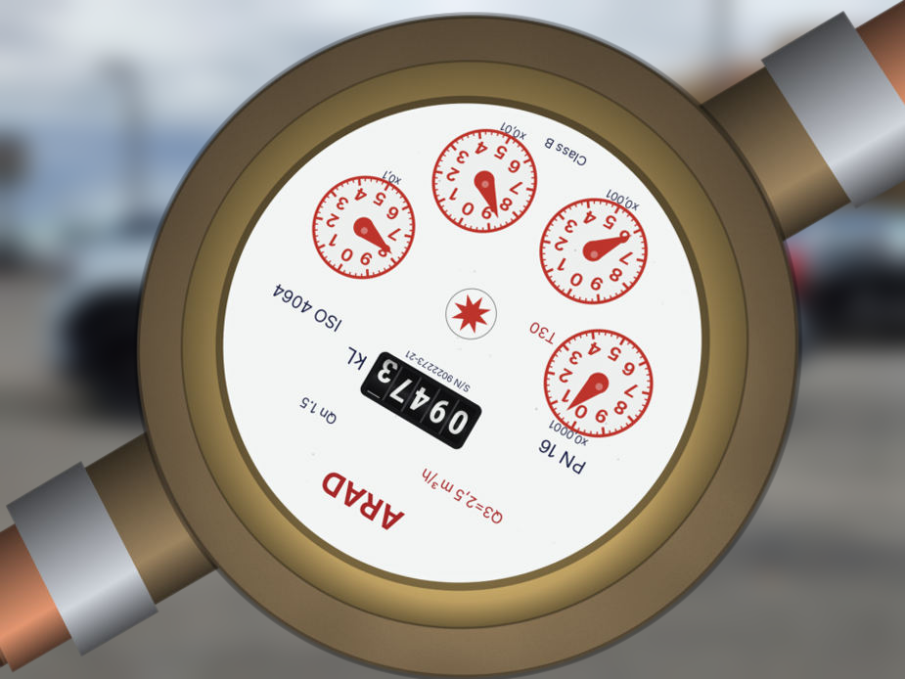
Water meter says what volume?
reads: 9472.7860 kL
